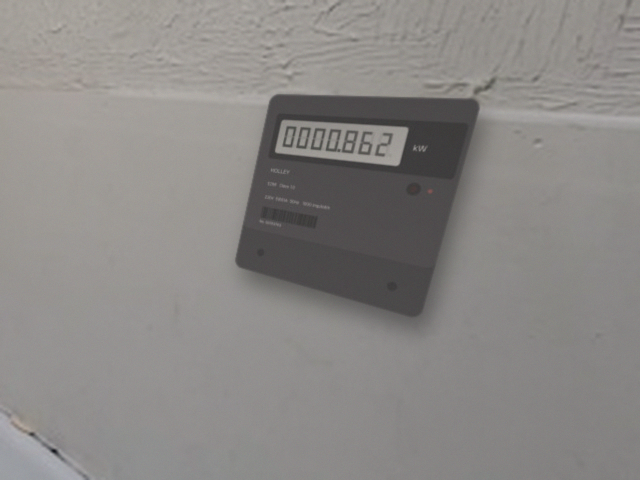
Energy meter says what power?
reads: 0.862 kW
